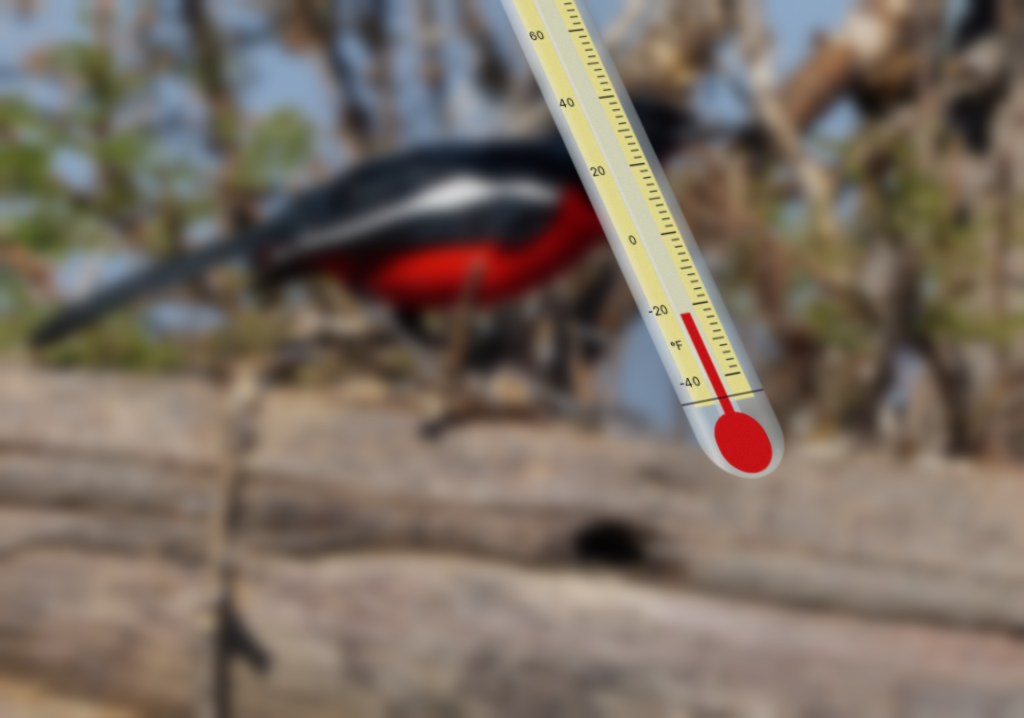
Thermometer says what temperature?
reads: -22 °F
